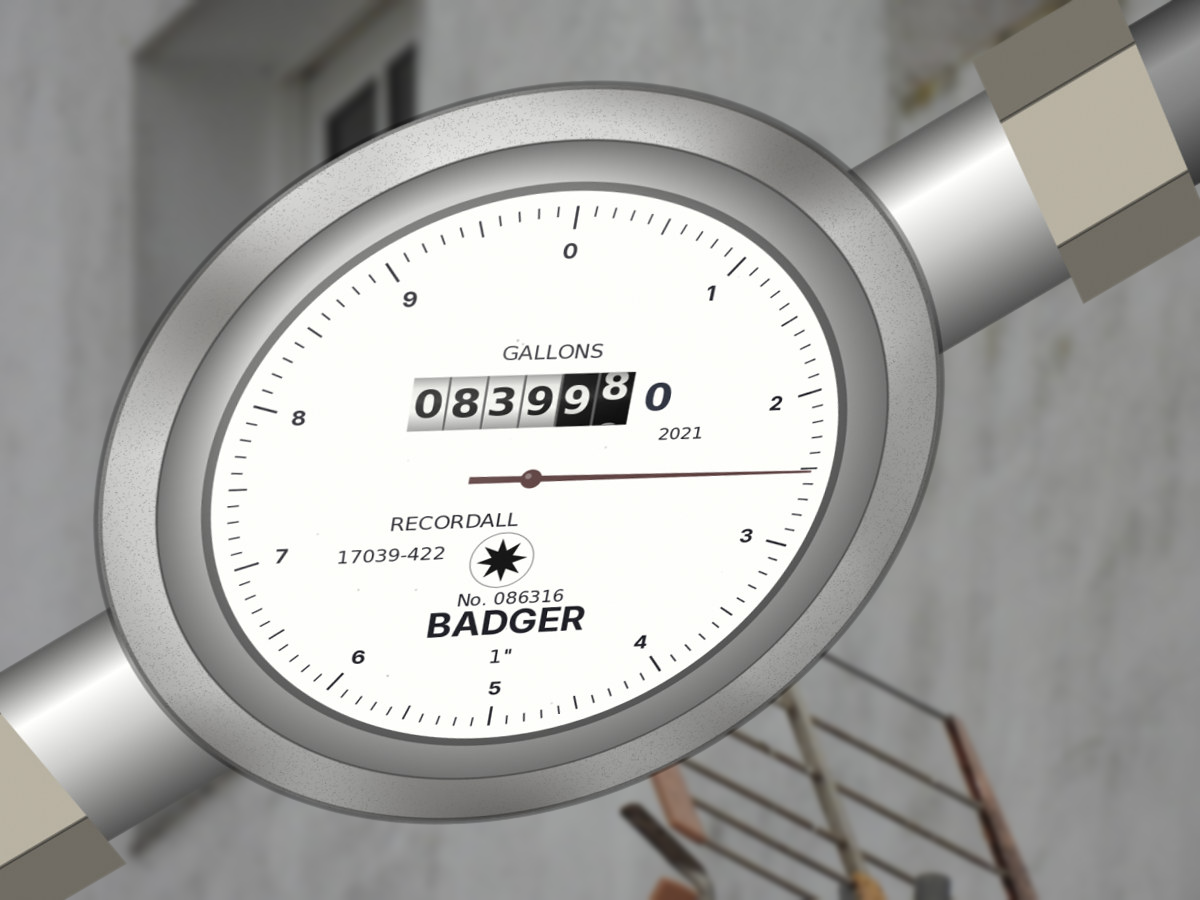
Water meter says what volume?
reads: 839982.5 gal
